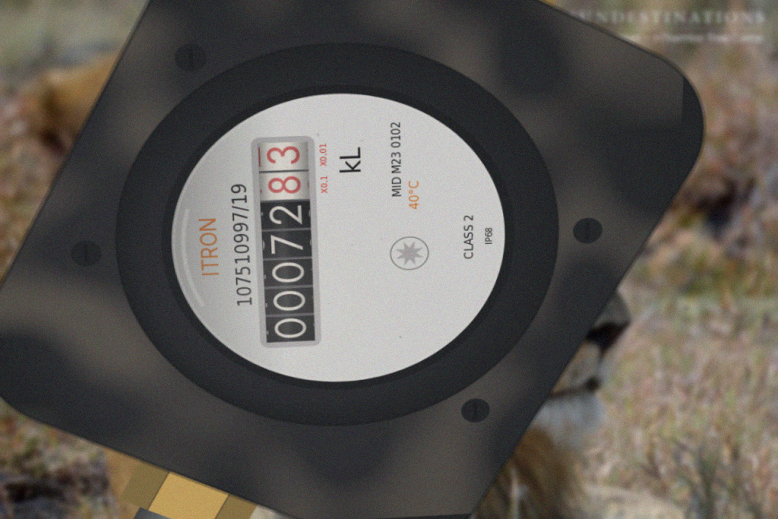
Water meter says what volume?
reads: 72.83 kL
